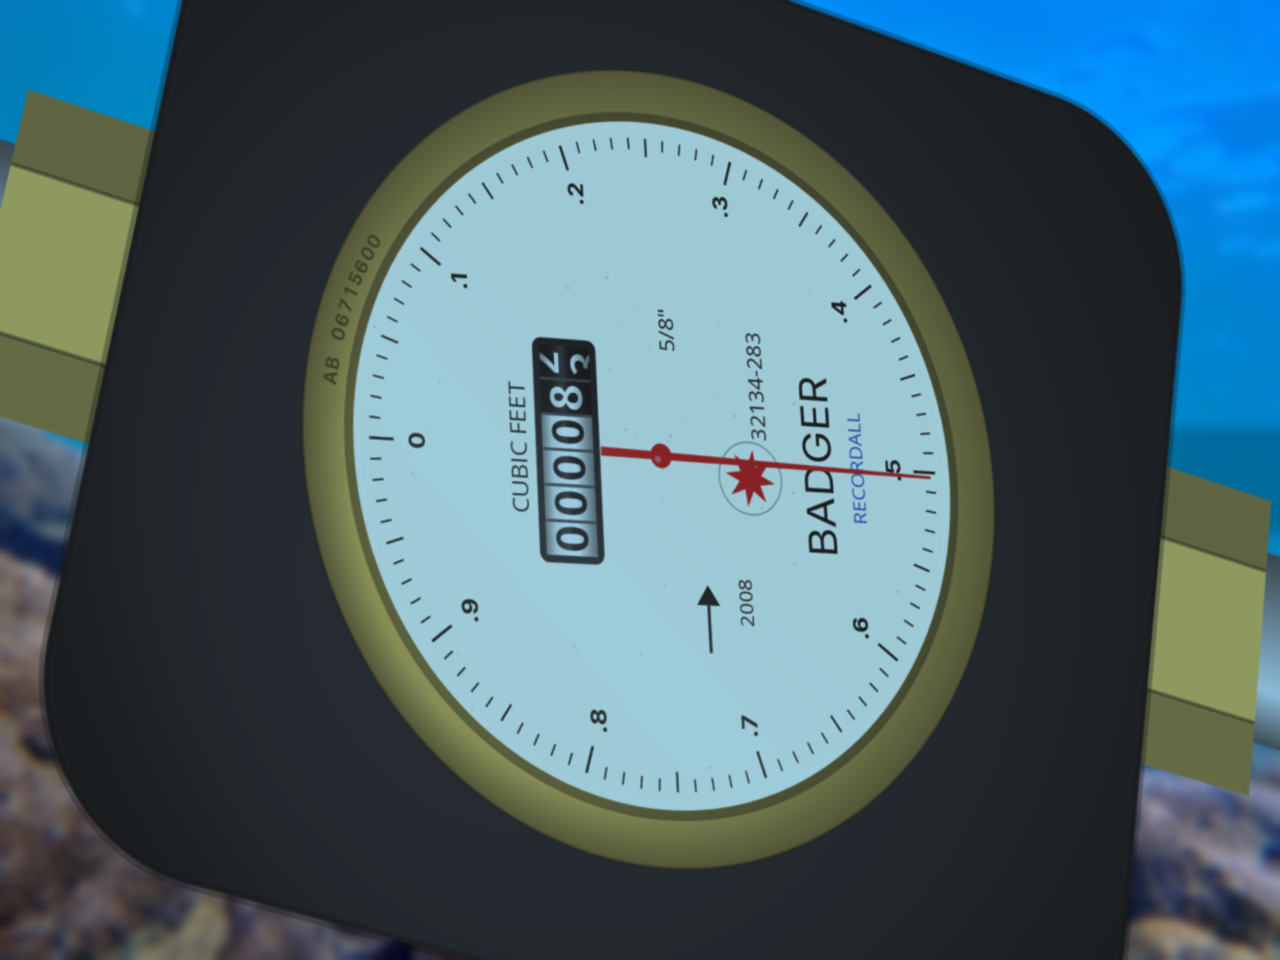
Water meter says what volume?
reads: 82.50 ft³
